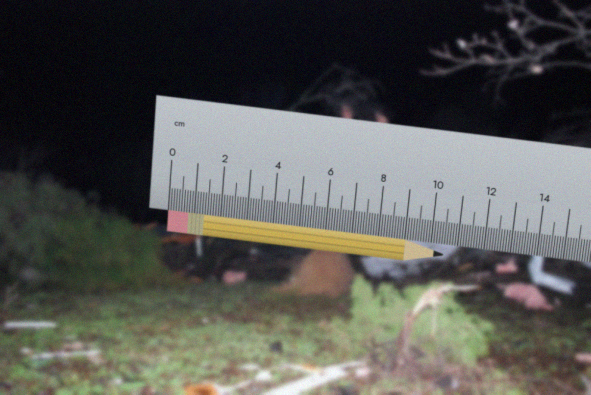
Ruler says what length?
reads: 10.5 cm
